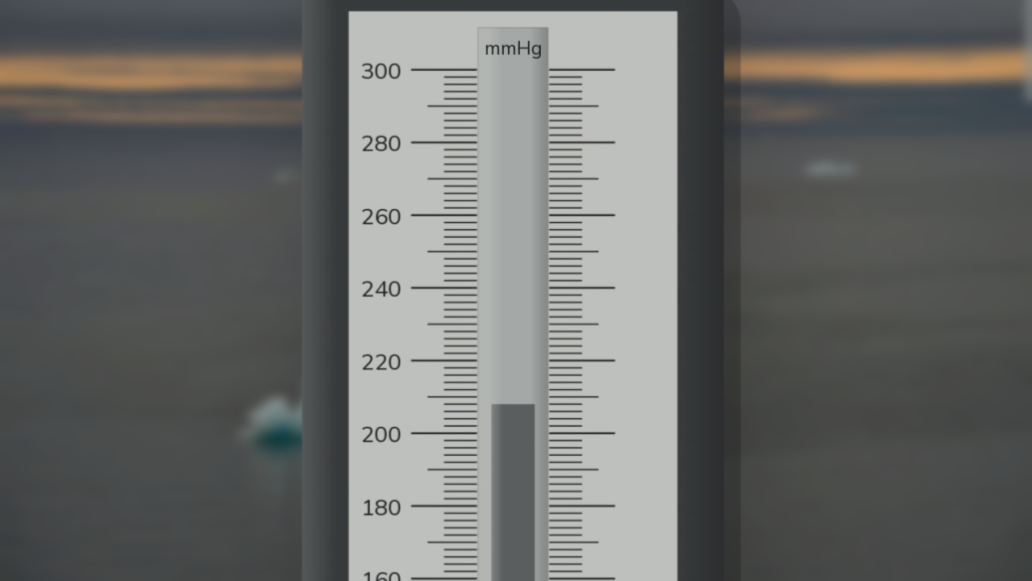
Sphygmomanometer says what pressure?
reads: 208 mmHg
